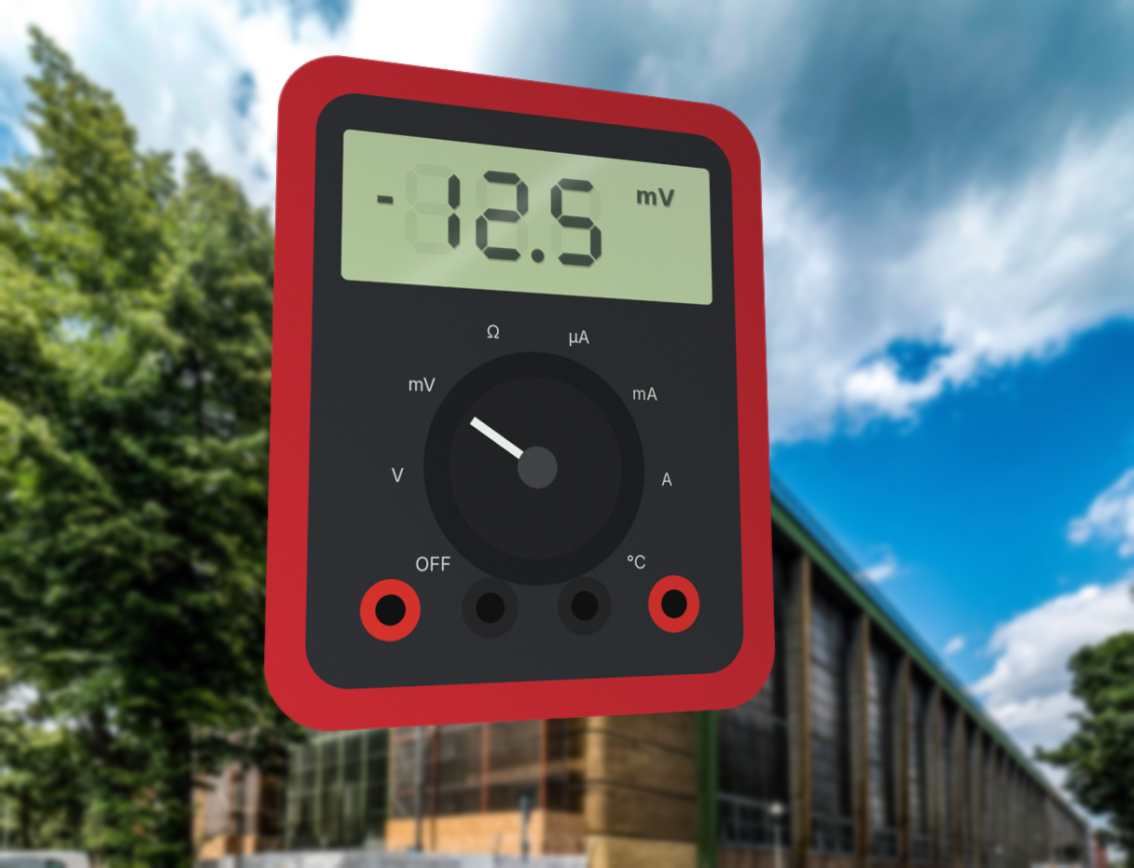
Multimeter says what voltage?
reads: -12.5 mV
